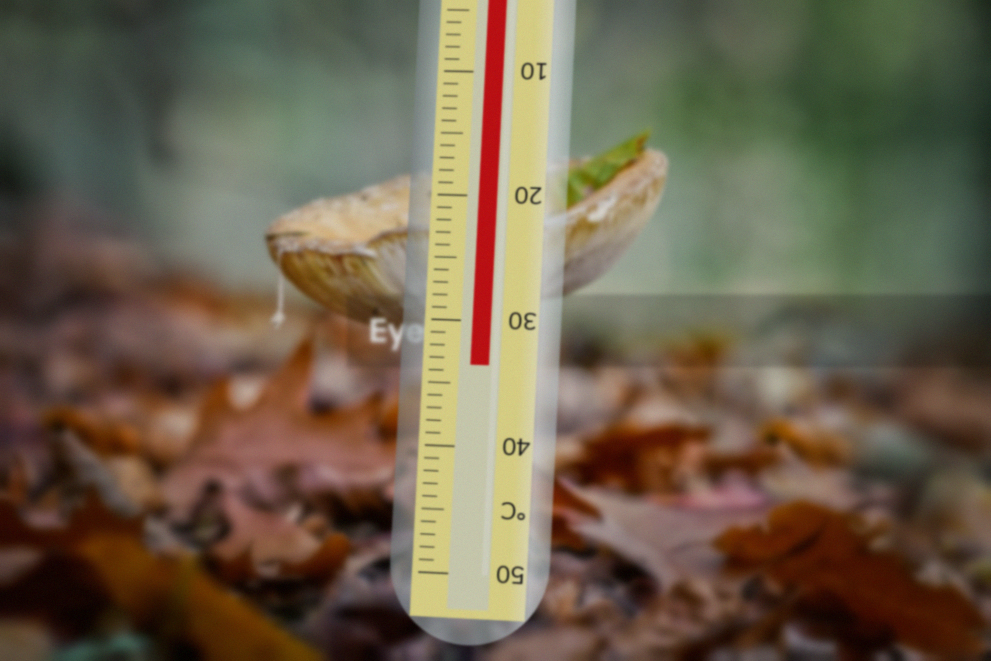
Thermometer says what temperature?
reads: 33.5 °C
